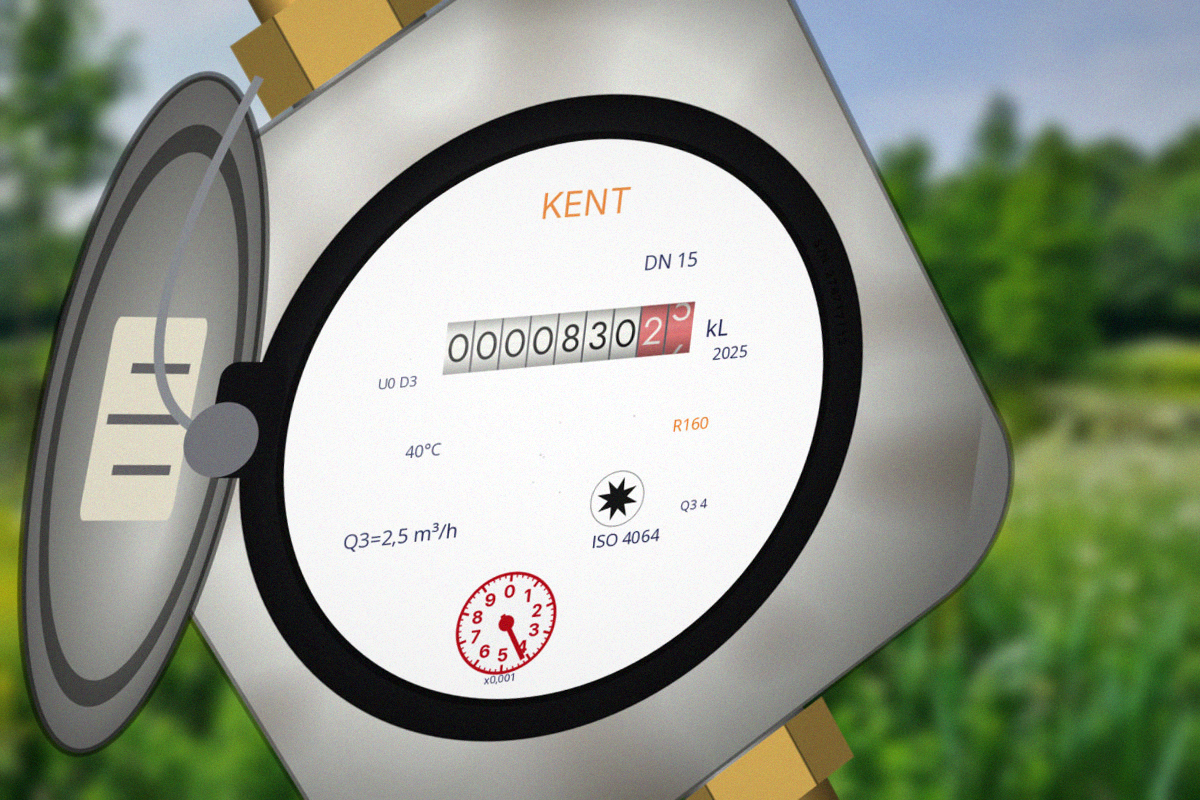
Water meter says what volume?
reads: 830.254 kL
